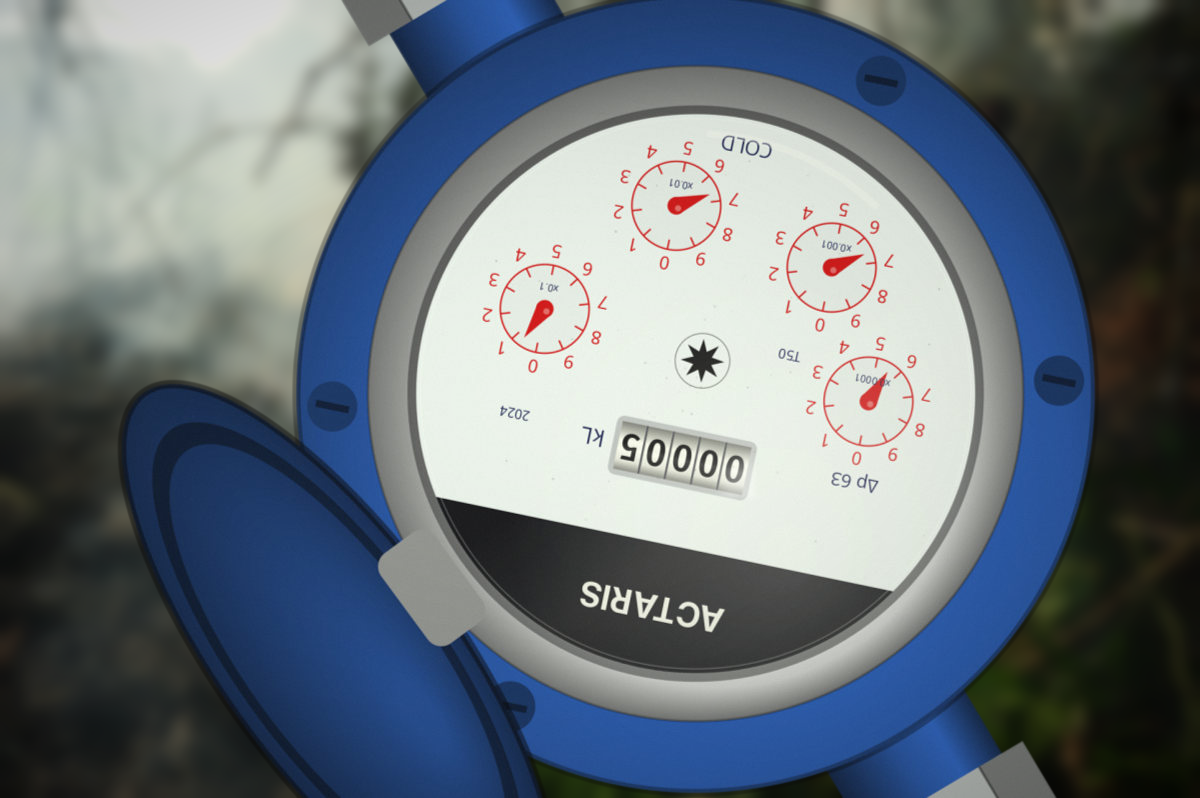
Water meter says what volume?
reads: 5.0665 kL
